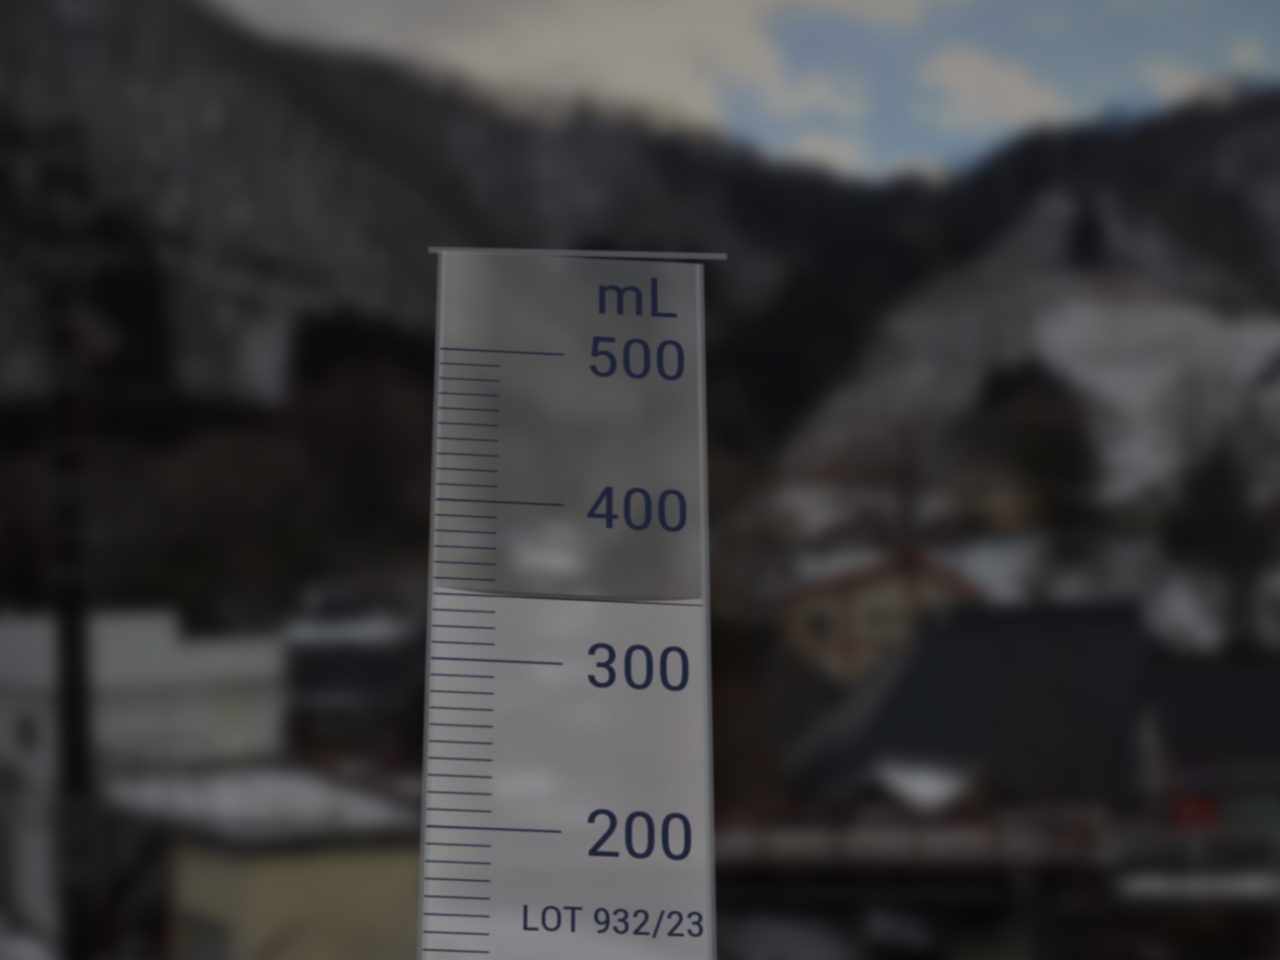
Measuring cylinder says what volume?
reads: 340 mL
